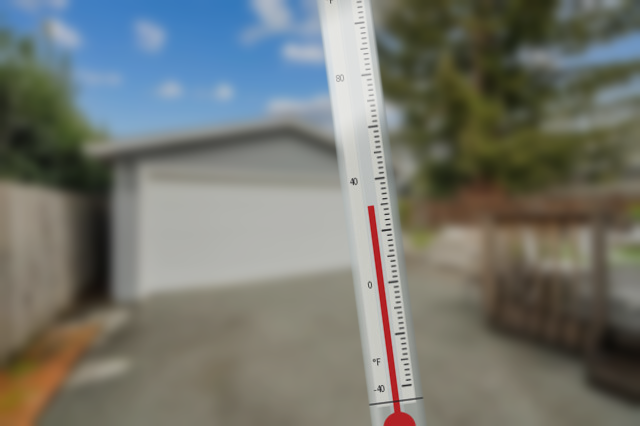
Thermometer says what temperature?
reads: 30 °F
